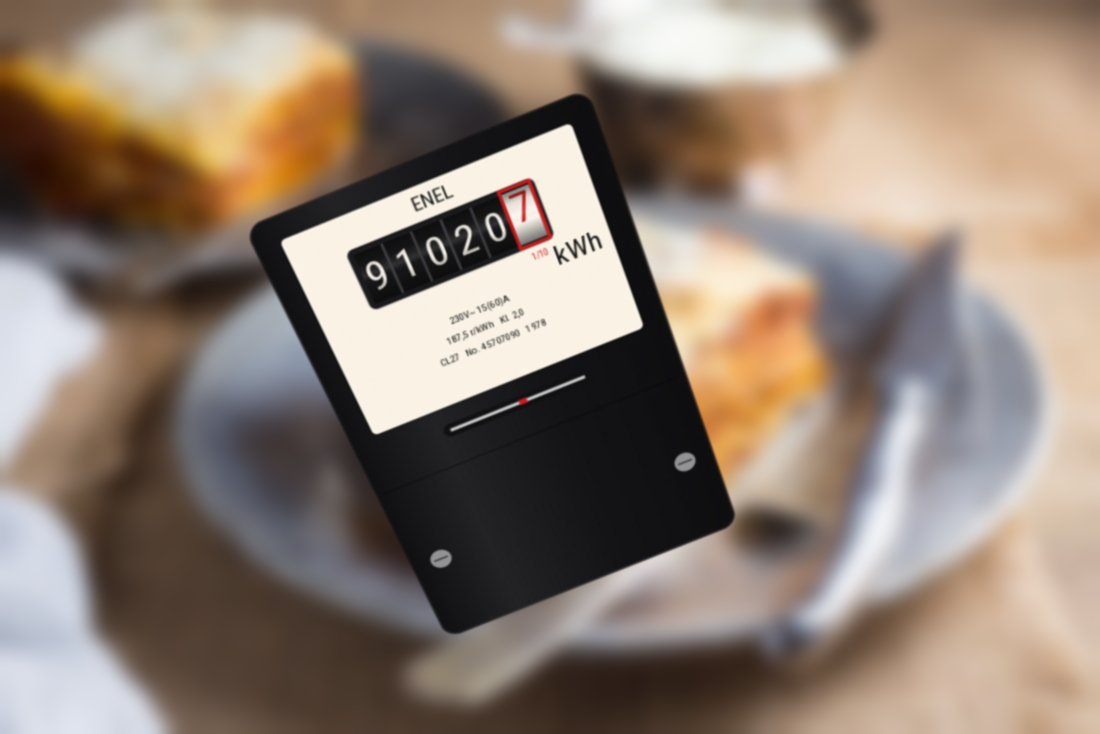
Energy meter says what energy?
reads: 91020.7 kWh
